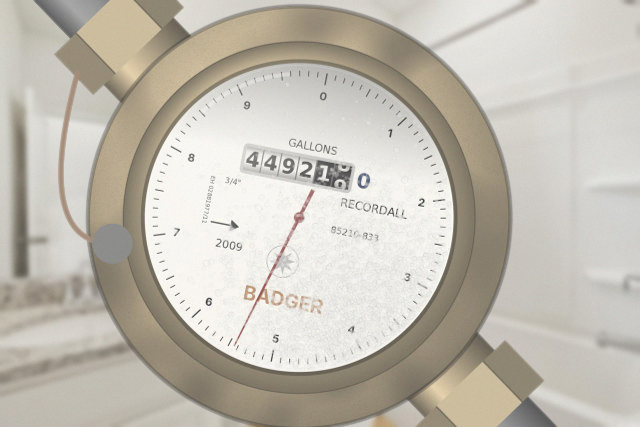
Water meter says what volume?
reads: 4492185.4 gal
